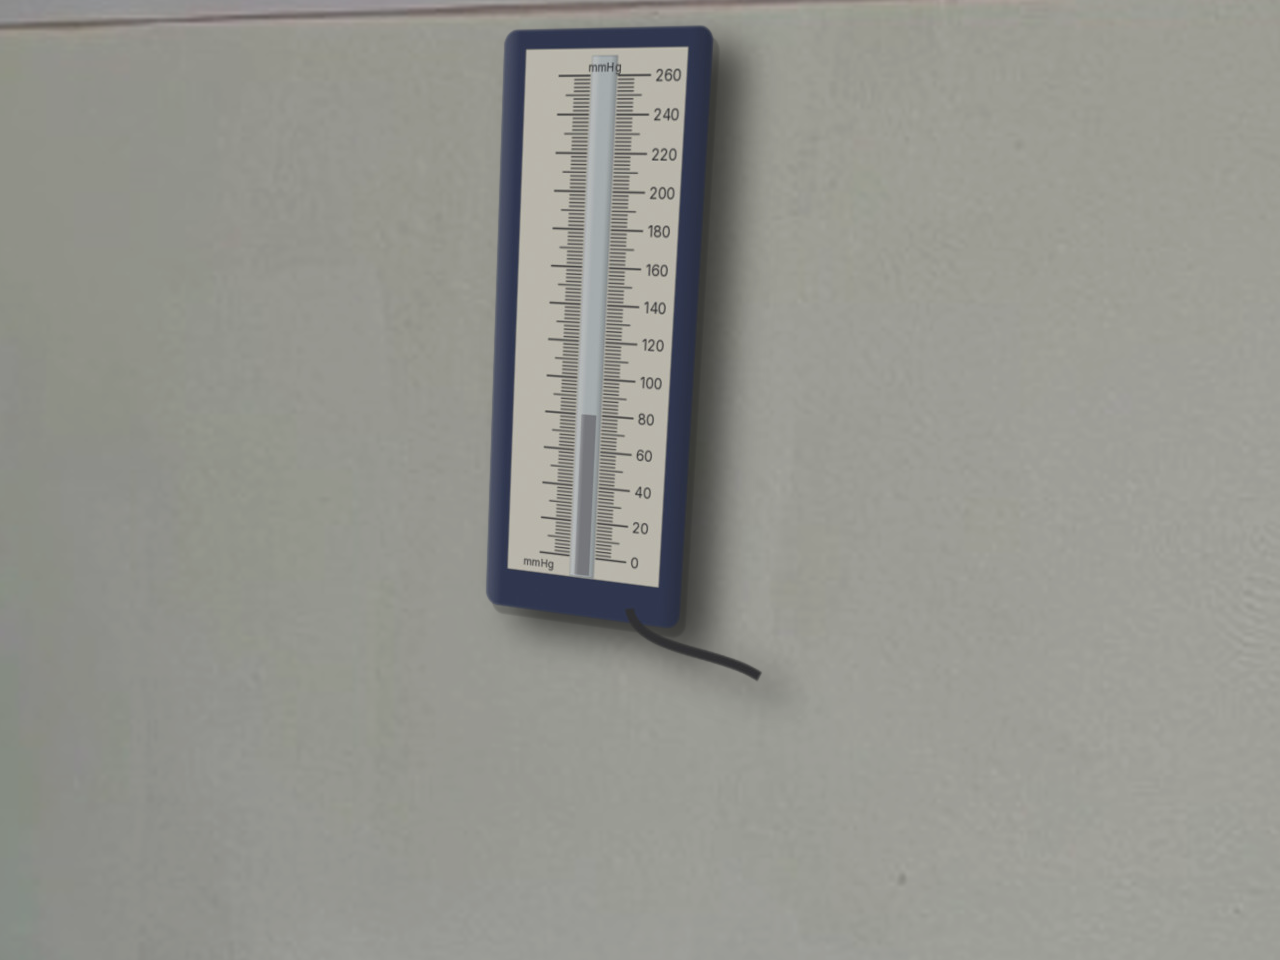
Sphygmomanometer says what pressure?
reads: 80 mmHg
